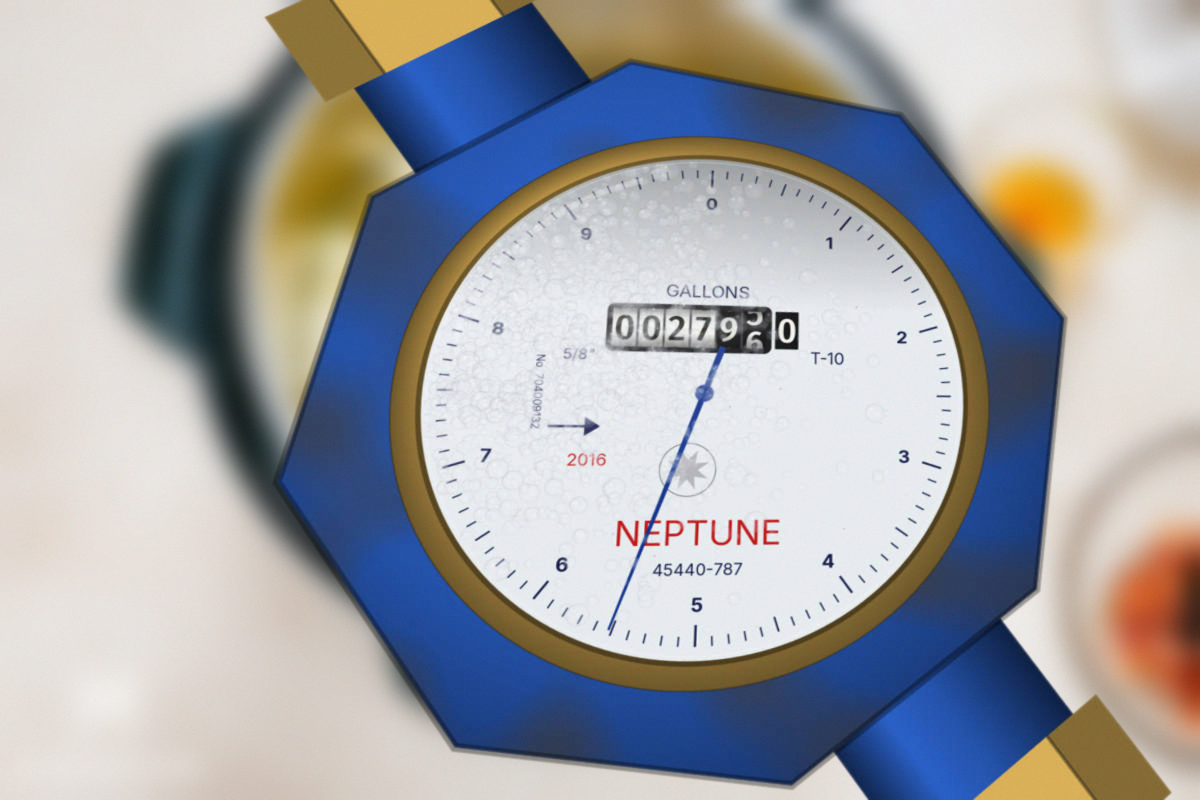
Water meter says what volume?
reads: 27955.5 gal
